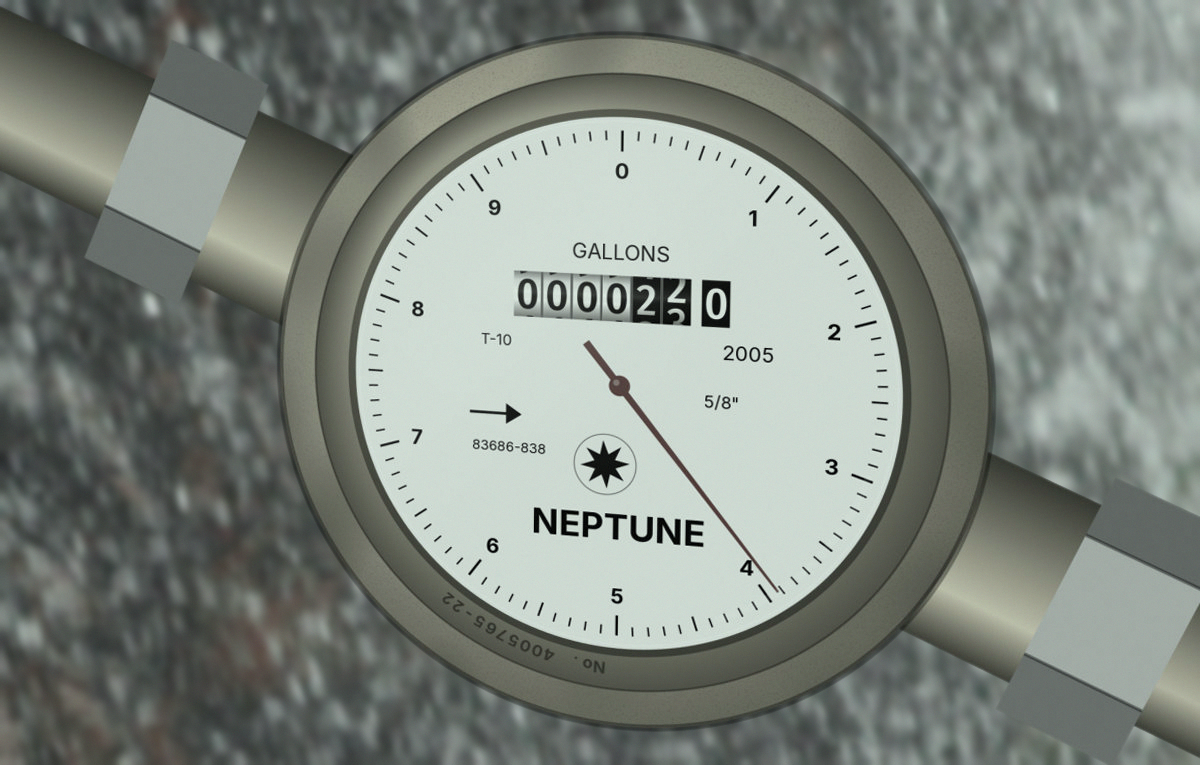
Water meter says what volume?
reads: 223.9 gal
